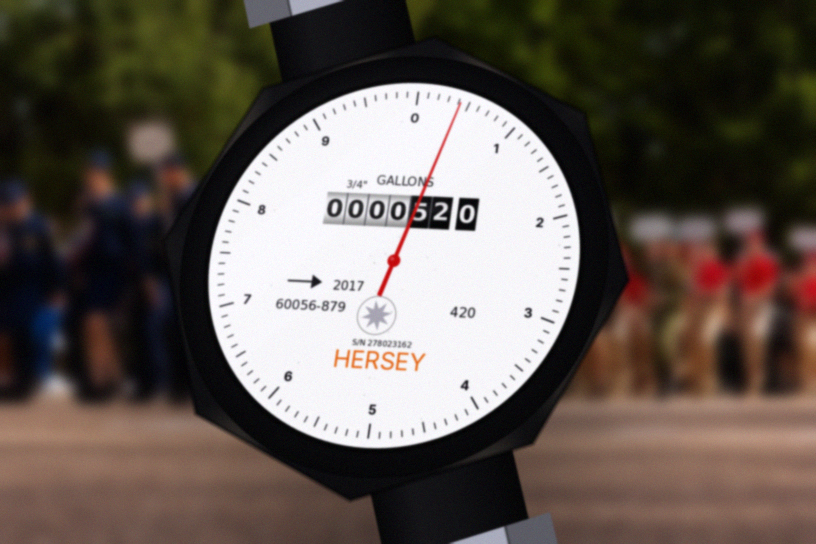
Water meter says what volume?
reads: 520.4 gal
